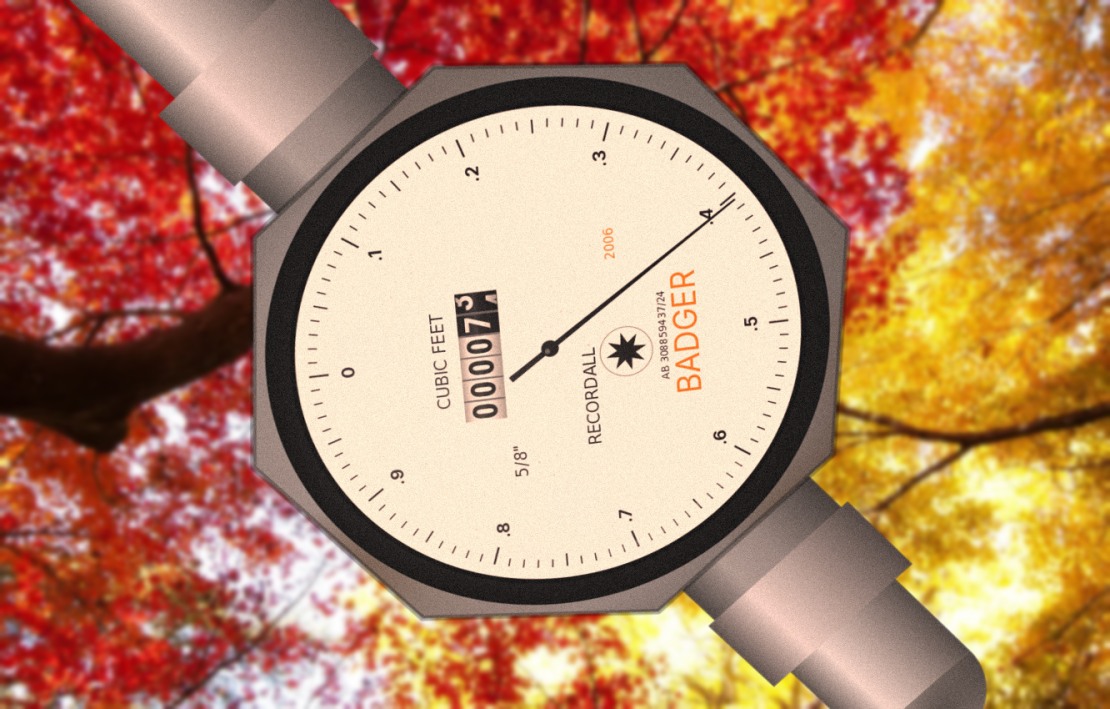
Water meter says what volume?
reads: 73.40 ft³
